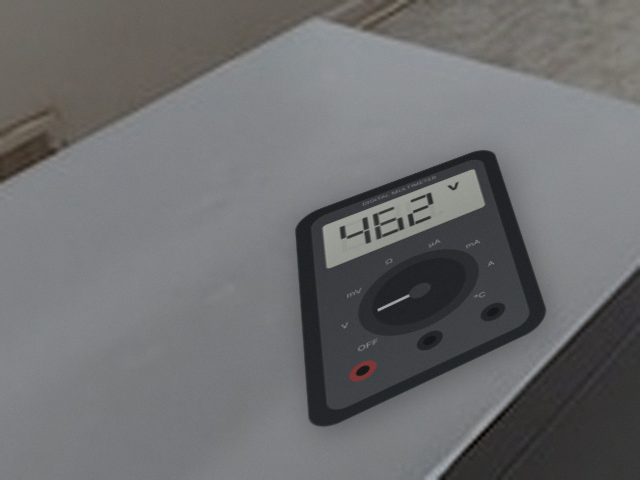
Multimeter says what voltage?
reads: 462 V
